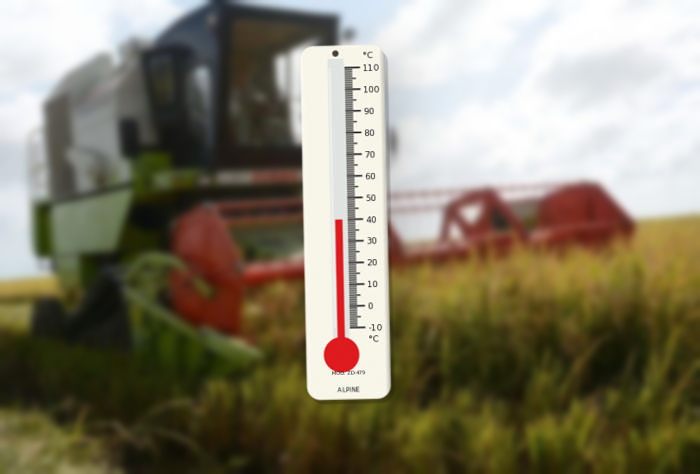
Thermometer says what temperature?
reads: 40 °C
